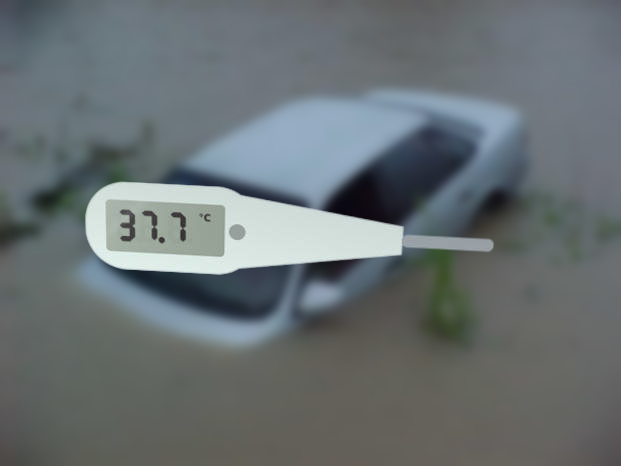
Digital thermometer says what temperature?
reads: 37.7 °C
